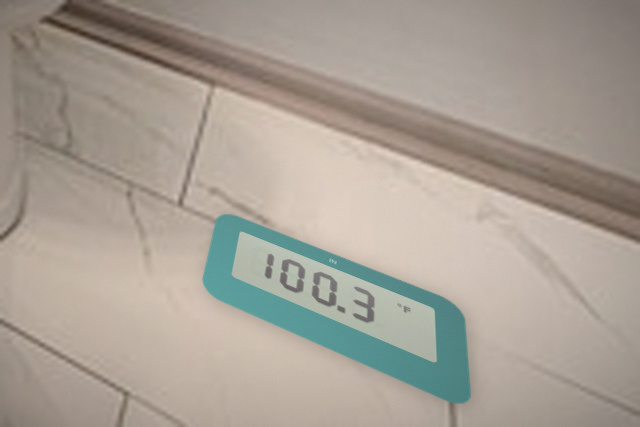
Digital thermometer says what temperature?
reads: 100.3 °F
